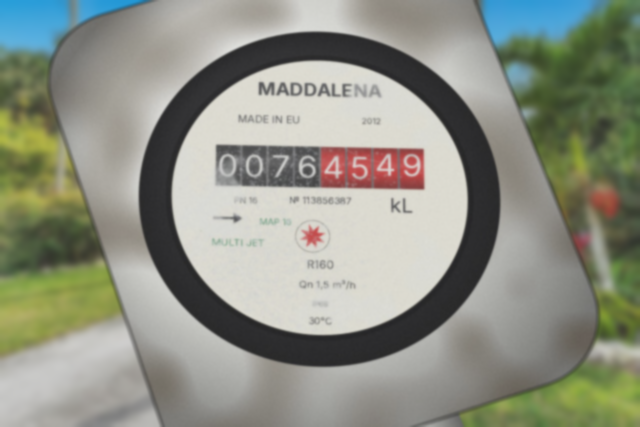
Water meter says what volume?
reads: 76.4549 kL
